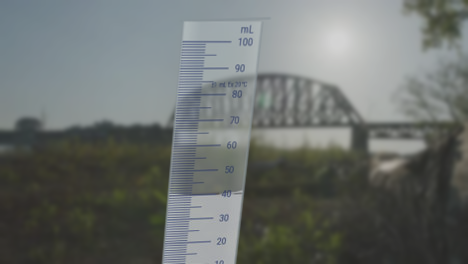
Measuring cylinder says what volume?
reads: 40 mL
